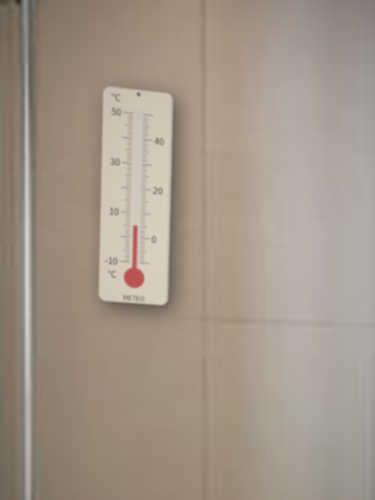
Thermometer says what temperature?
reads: 5 °C
